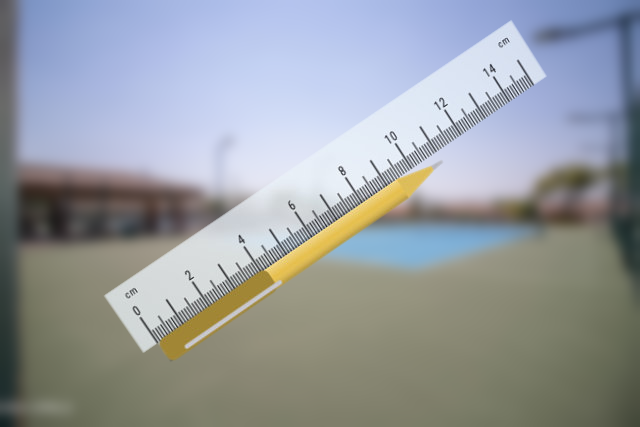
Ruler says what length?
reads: 11 cm
